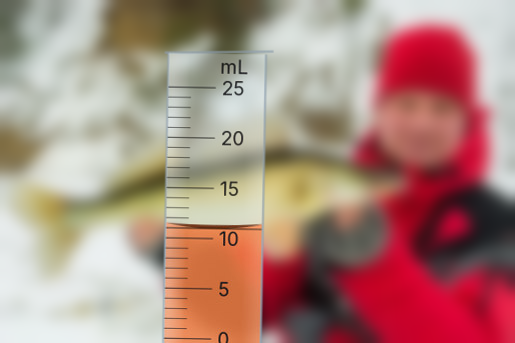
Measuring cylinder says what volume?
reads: 11 mL
